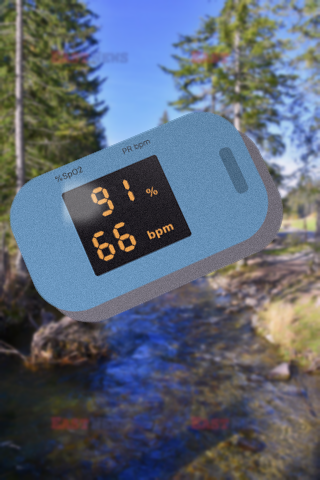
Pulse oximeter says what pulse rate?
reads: 66 bpm
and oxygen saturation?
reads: 91 %
